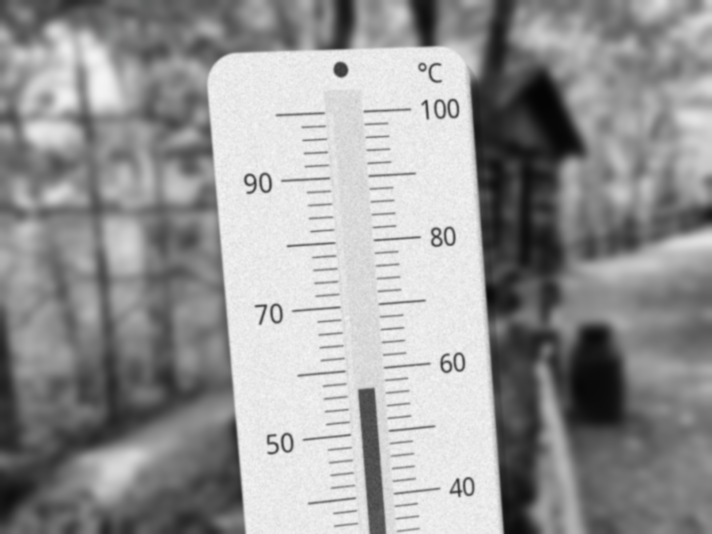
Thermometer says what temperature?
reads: 57 °C
